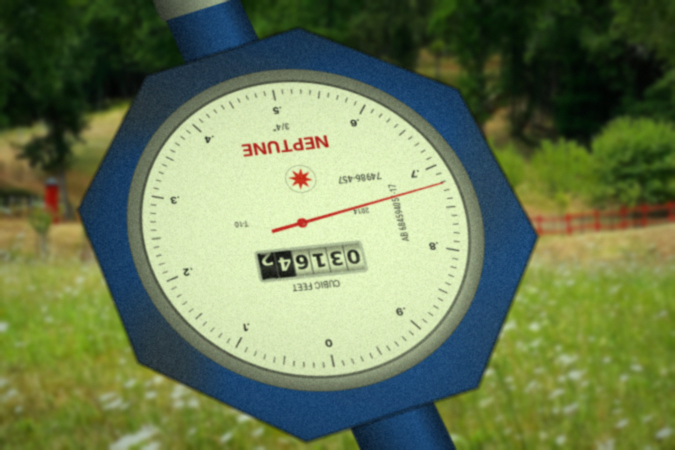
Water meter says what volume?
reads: 31641.72 ft³
